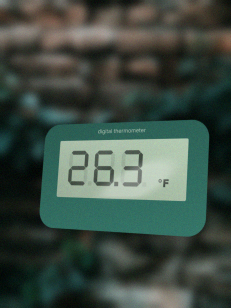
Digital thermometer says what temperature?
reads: 26.3 °F
